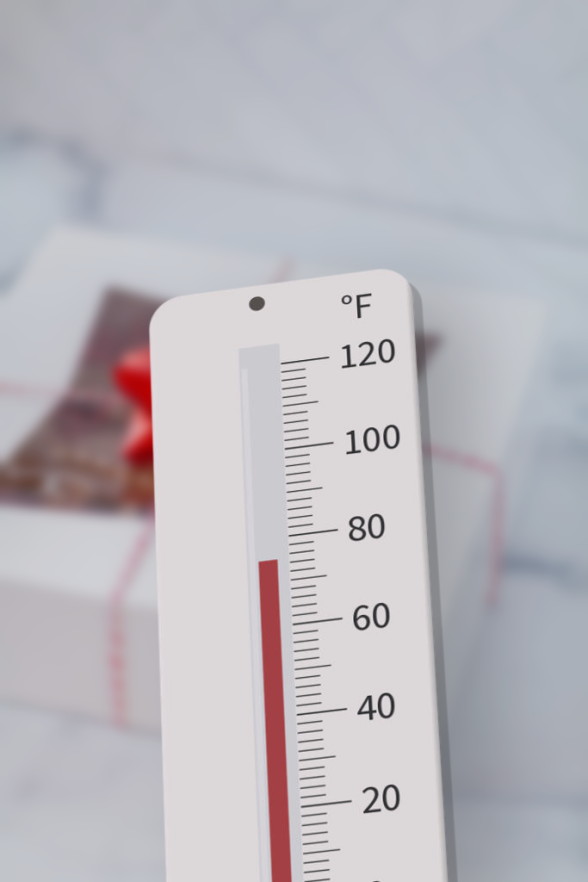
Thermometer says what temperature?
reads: 75 °F
